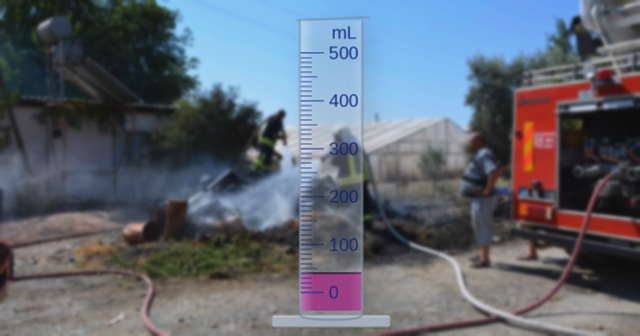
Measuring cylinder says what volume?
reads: 40 mL
